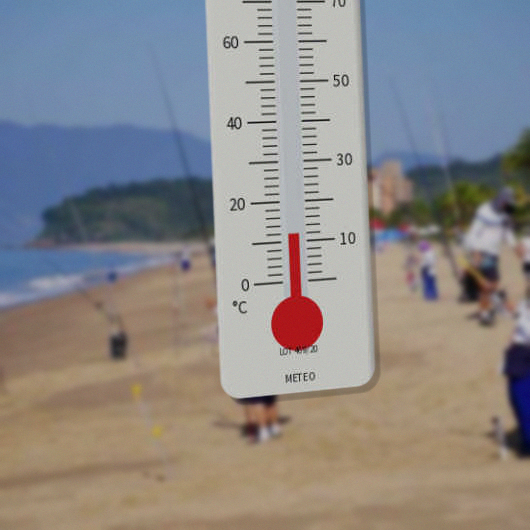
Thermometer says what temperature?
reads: 12 °C
